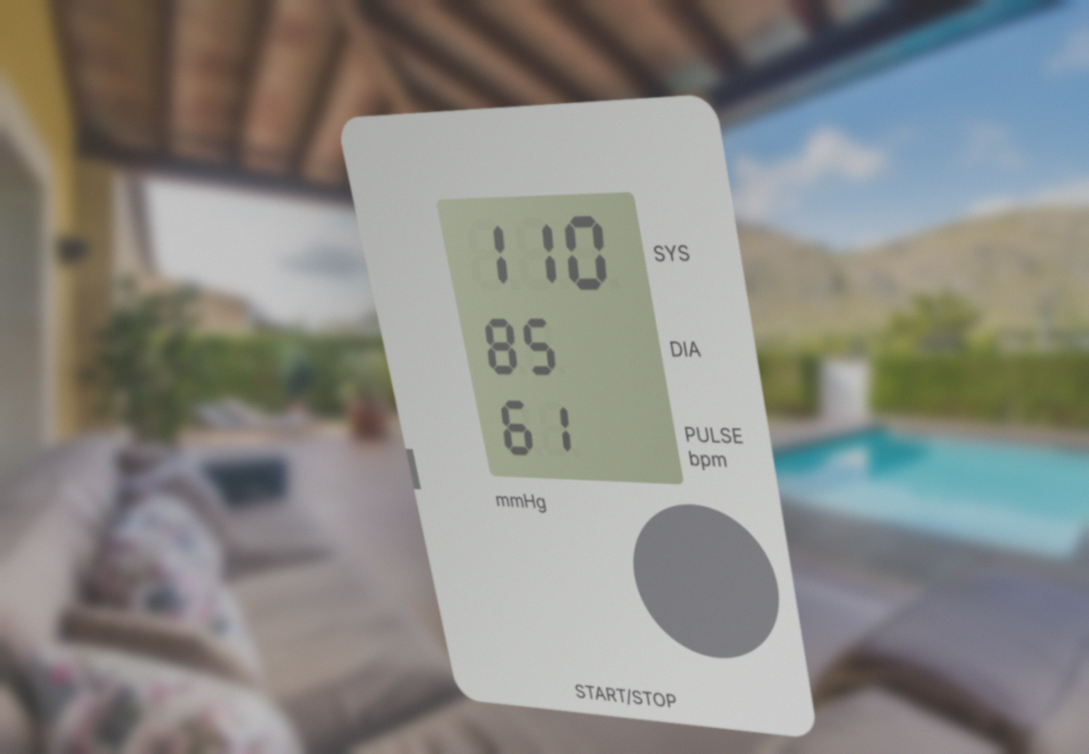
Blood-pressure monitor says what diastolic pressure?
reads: 85 mmHg
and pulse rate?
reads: 61 bpm
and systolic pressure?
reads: 110 mmHg
